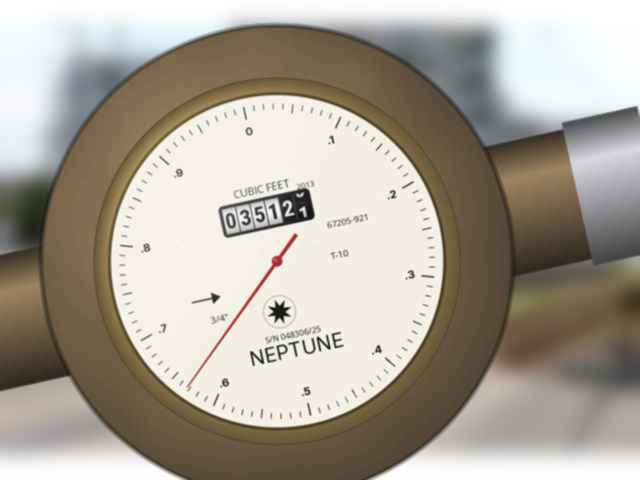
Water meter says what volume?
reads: 35120.63 ft³
